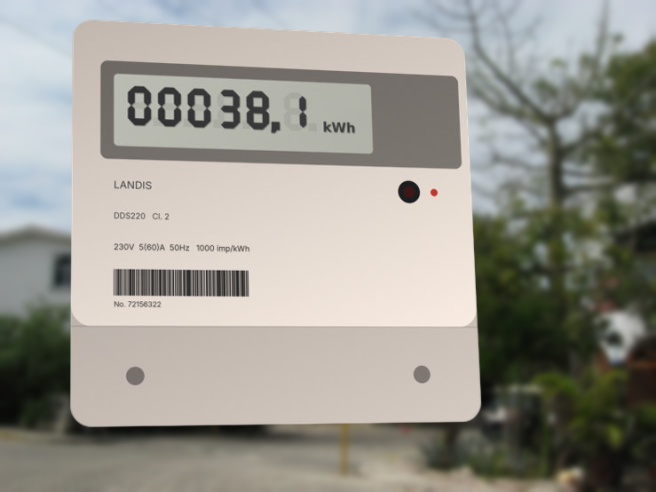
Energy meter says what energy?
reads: 38.1 kWh
